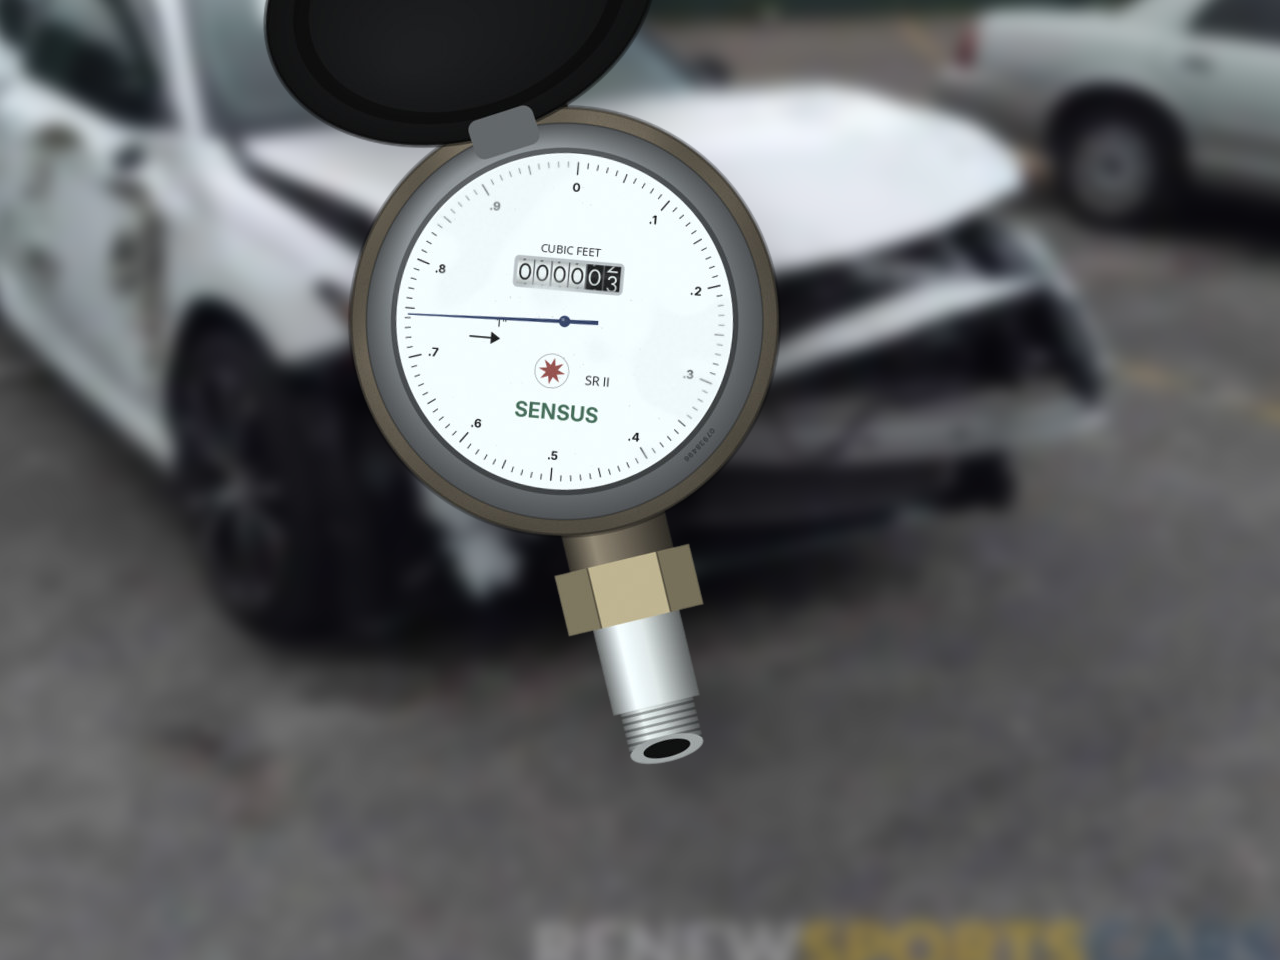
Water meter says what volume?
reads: 2.74 ft³
